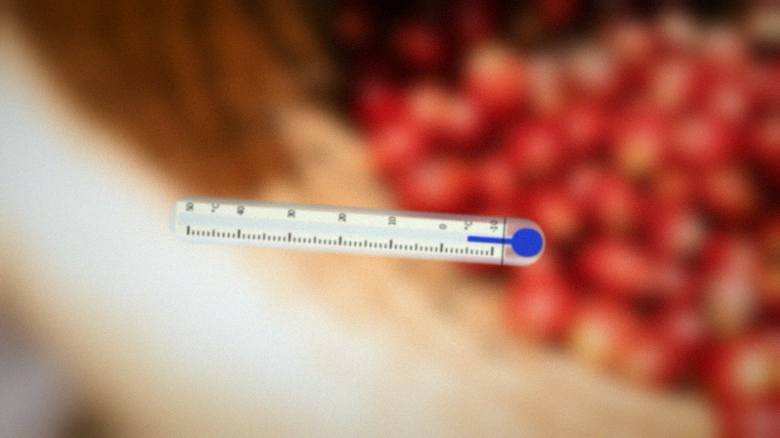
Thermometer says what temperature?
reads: -5 °C
